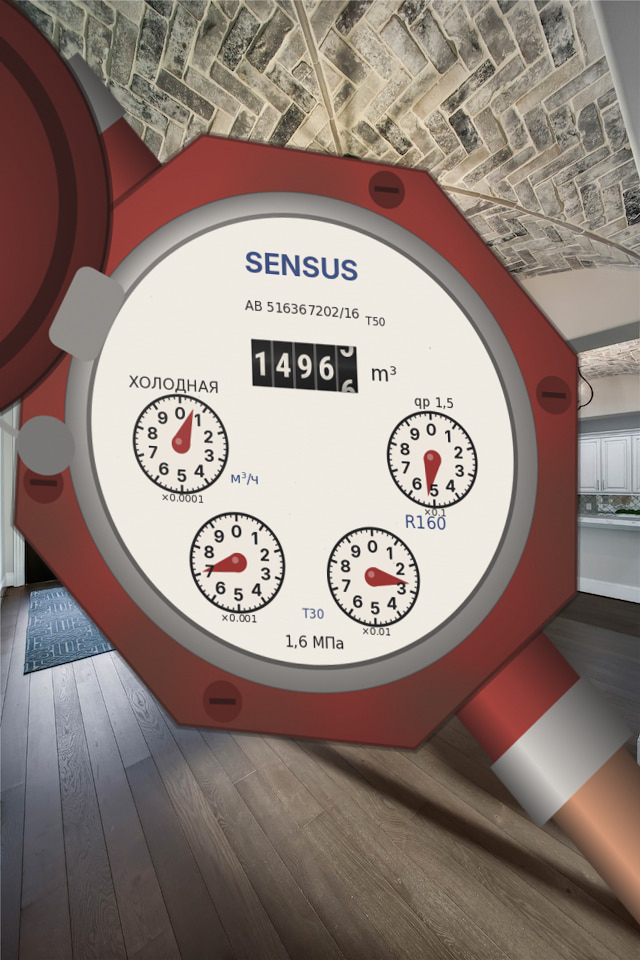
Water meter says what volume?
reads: 14965.5270 m³
